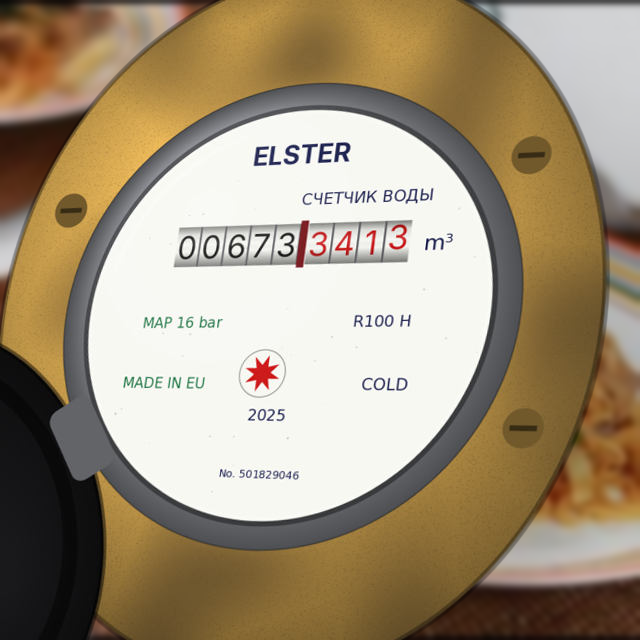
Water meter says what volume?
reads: 673.3413 m³
